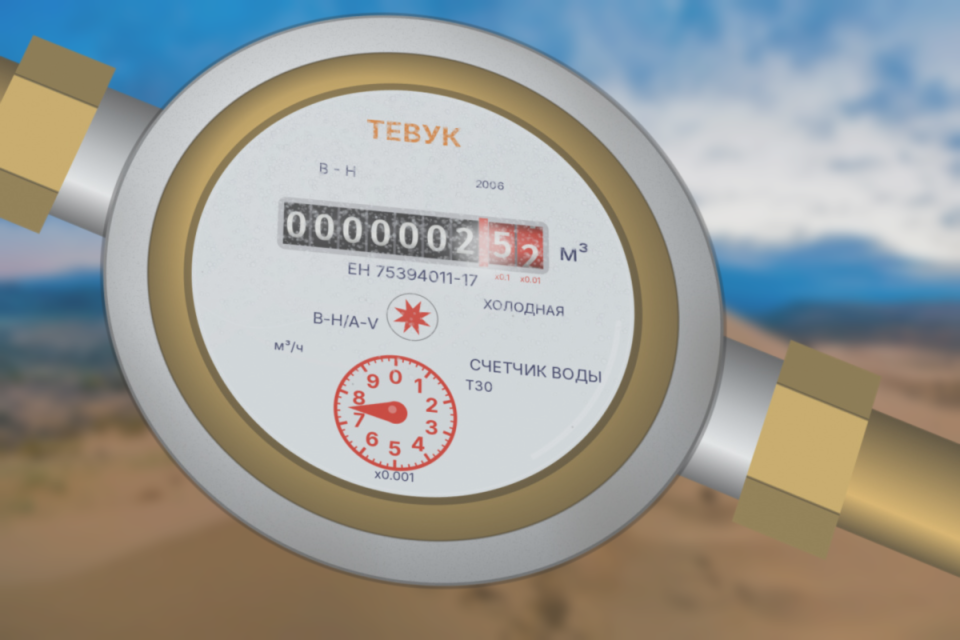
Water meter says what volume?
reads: 2.517 m³
